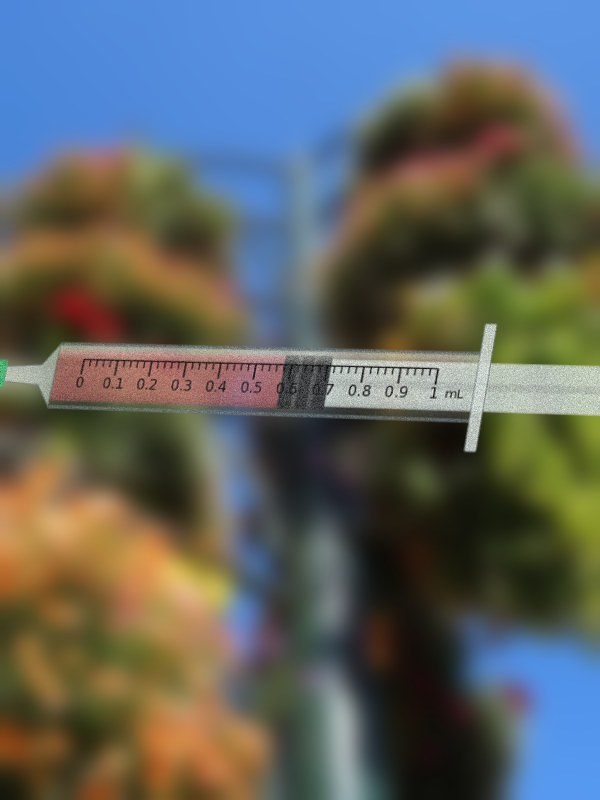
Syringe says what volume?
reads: 0.58 mL
